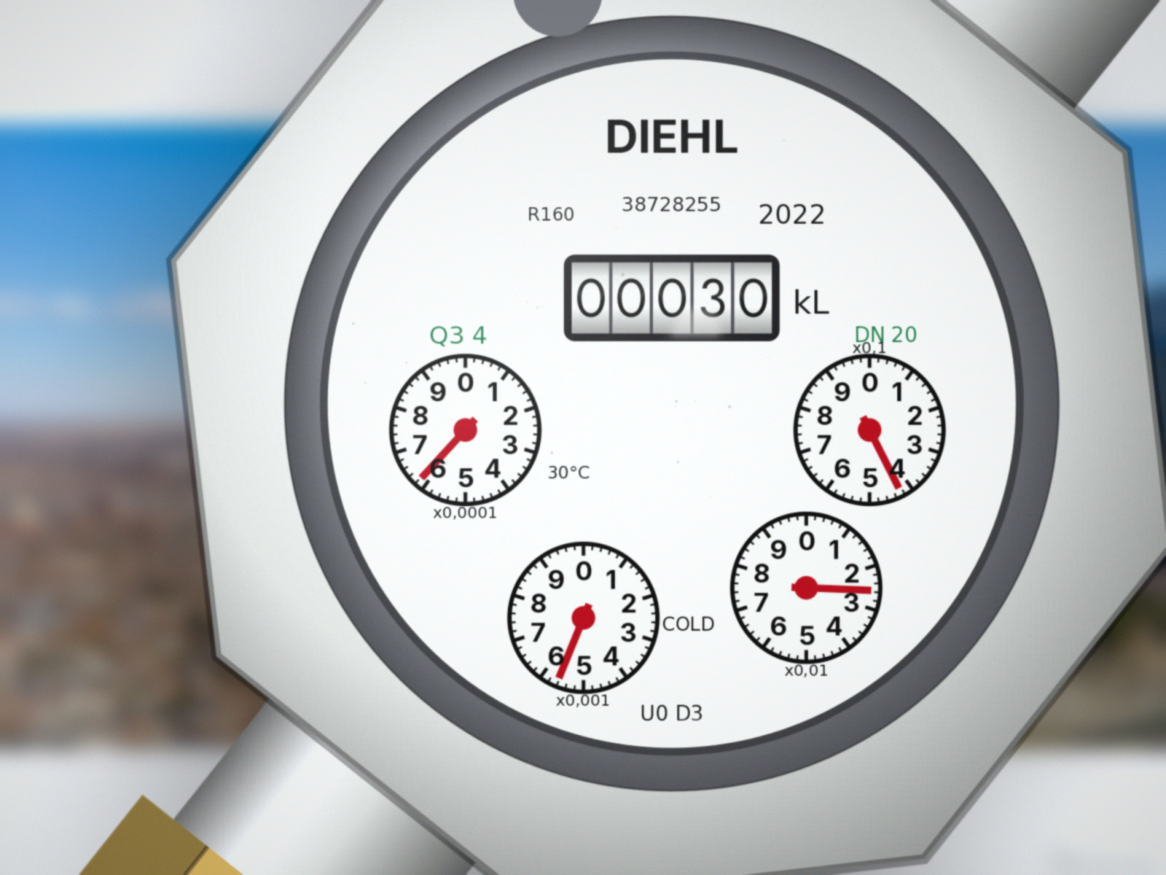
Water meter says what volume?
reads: 30.4256 kL
